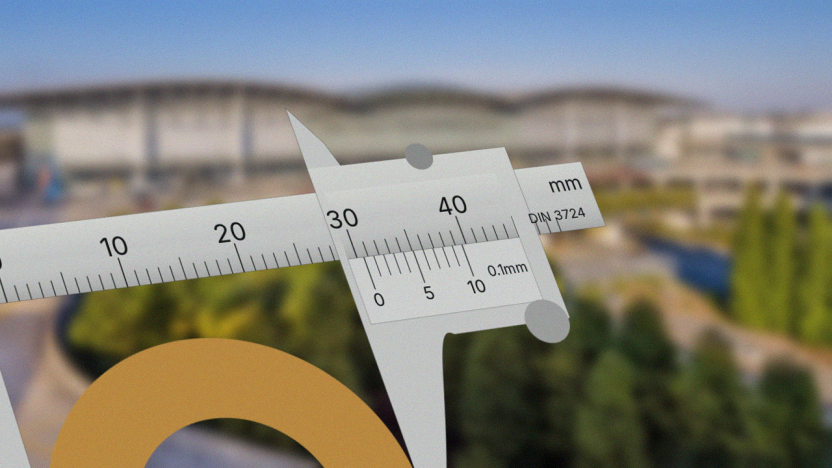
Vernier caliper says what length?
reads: 30.6 mm
